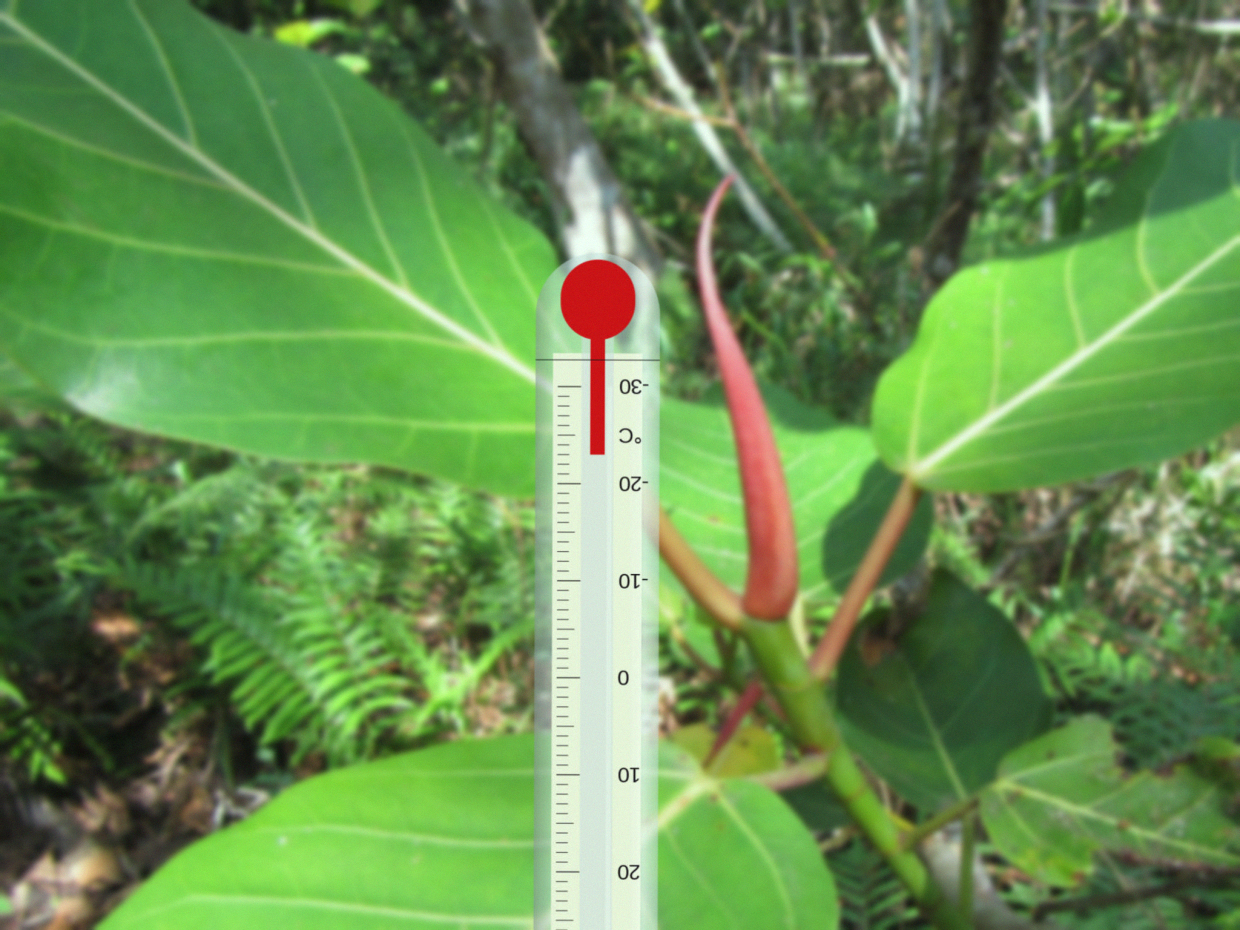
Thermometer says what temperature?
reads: -23 °C
